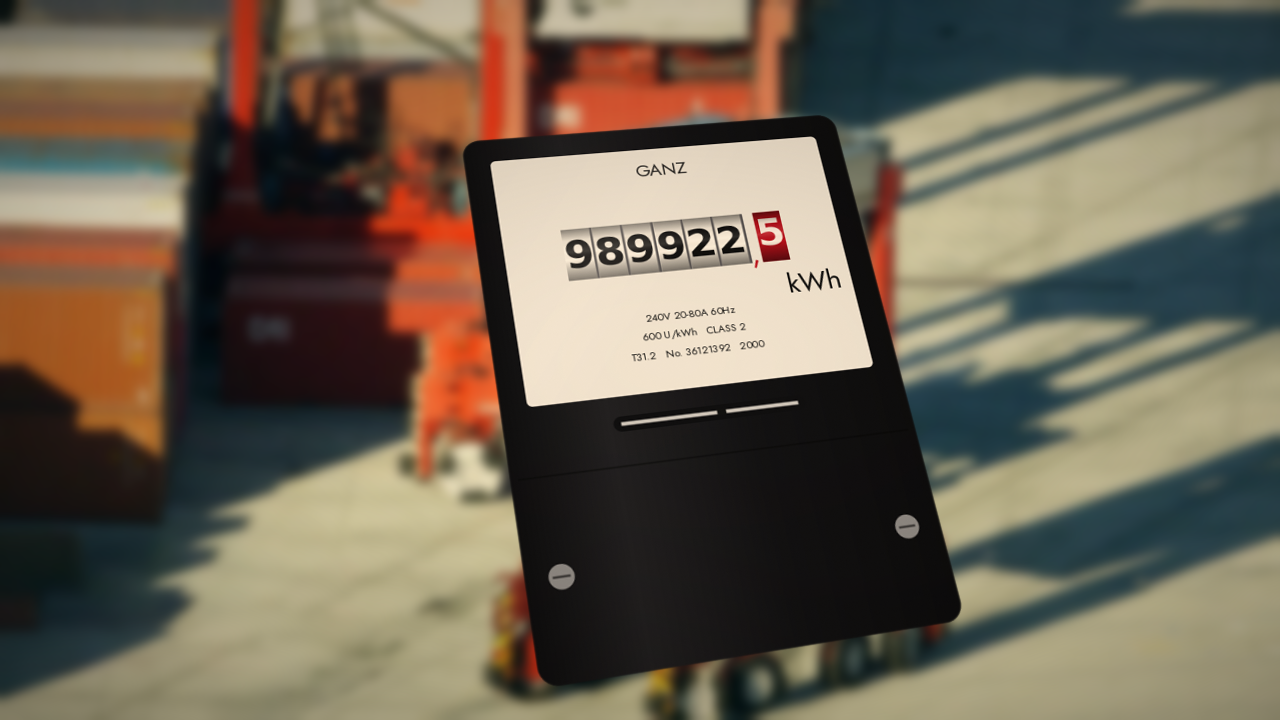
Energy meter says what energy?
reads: 989922.5 kWh
